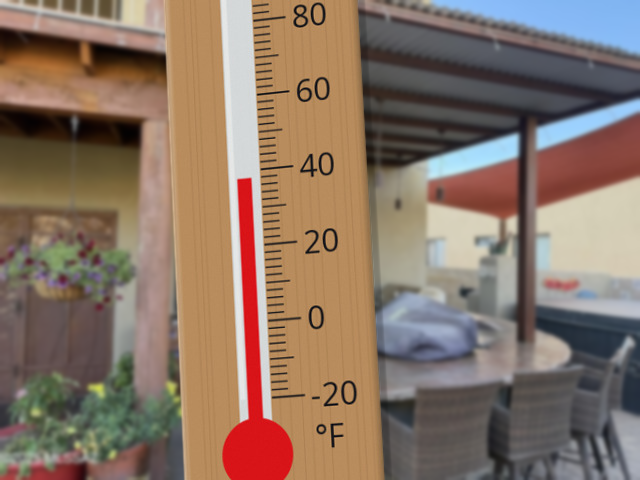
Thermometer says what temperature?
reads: 38 °F
